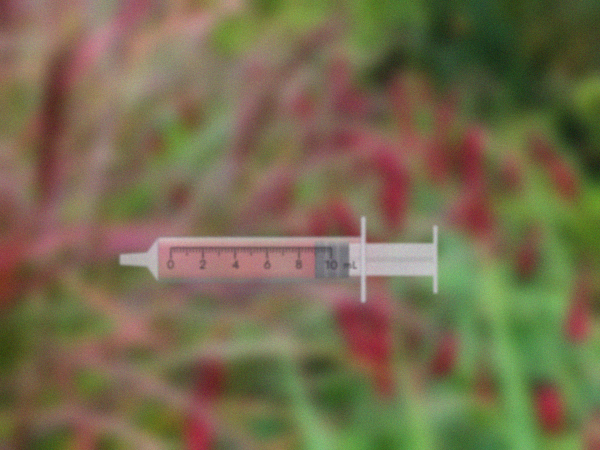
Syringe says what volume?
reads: 9 mL
